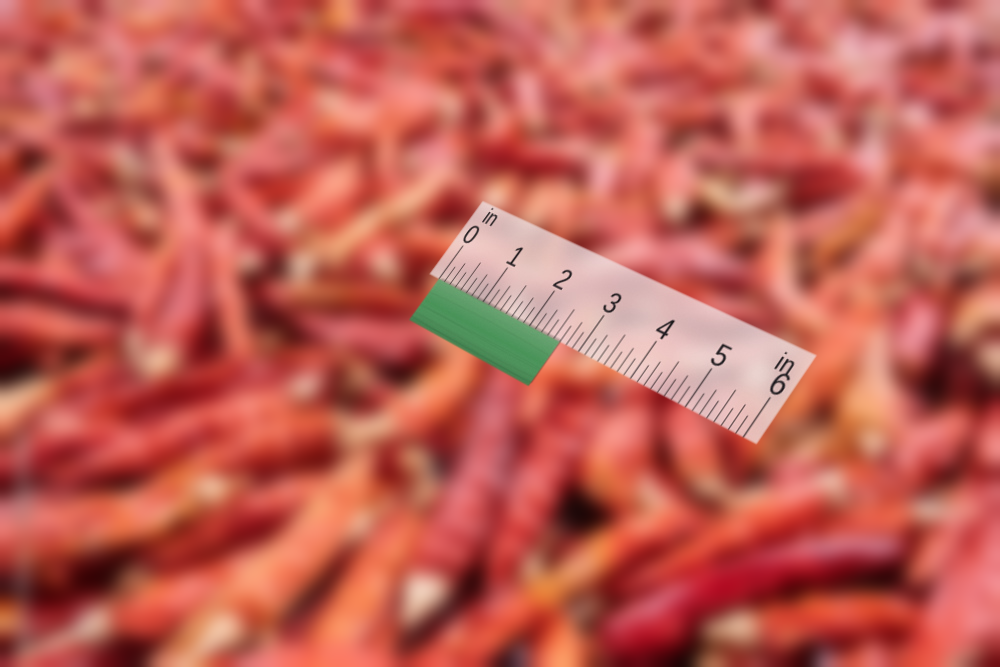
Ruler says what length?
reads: 2.625 in
